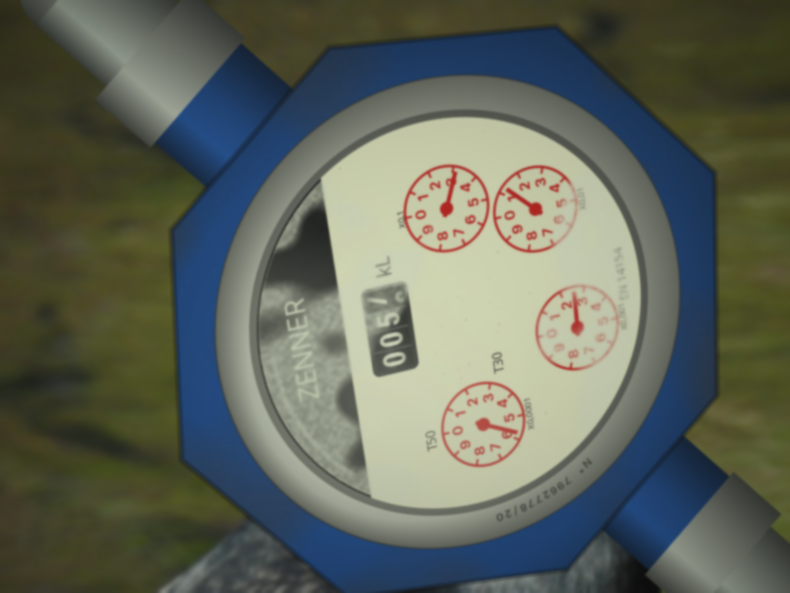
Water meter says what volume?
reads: 57.3125 kL
